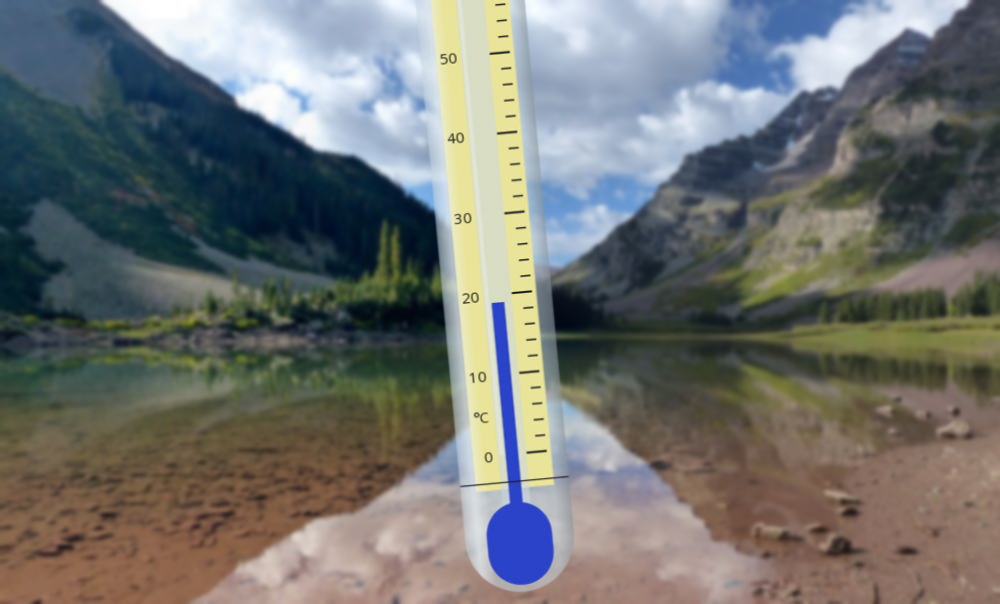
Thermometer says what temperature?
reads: 19 °C
